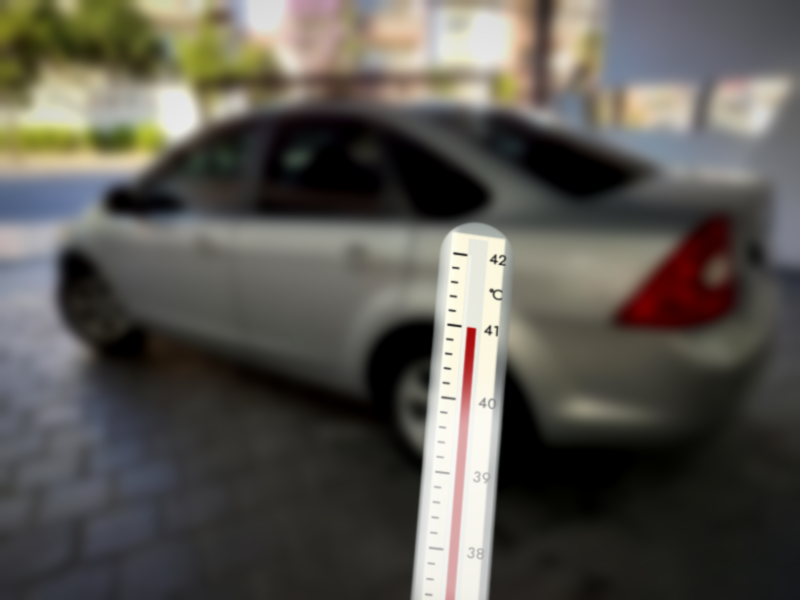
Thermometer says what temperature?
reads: 41 °C
